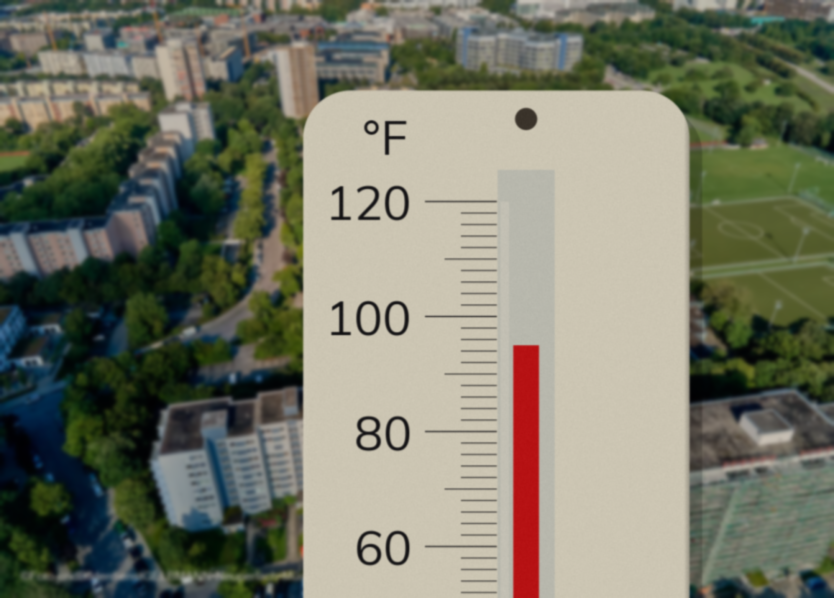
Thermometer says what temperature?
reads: 95 °F
